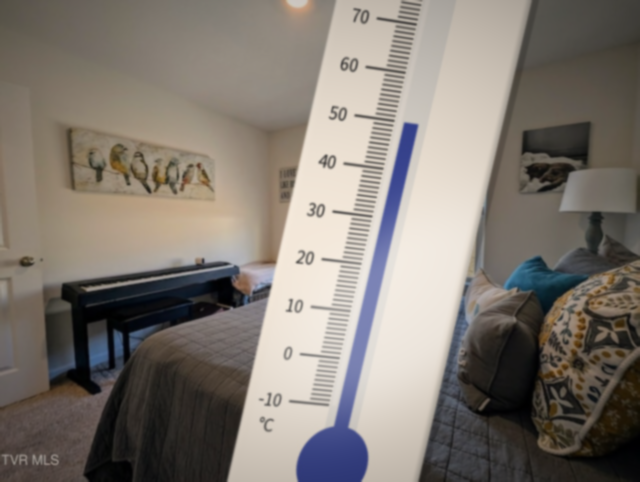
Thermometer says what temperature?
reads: 50 °C
